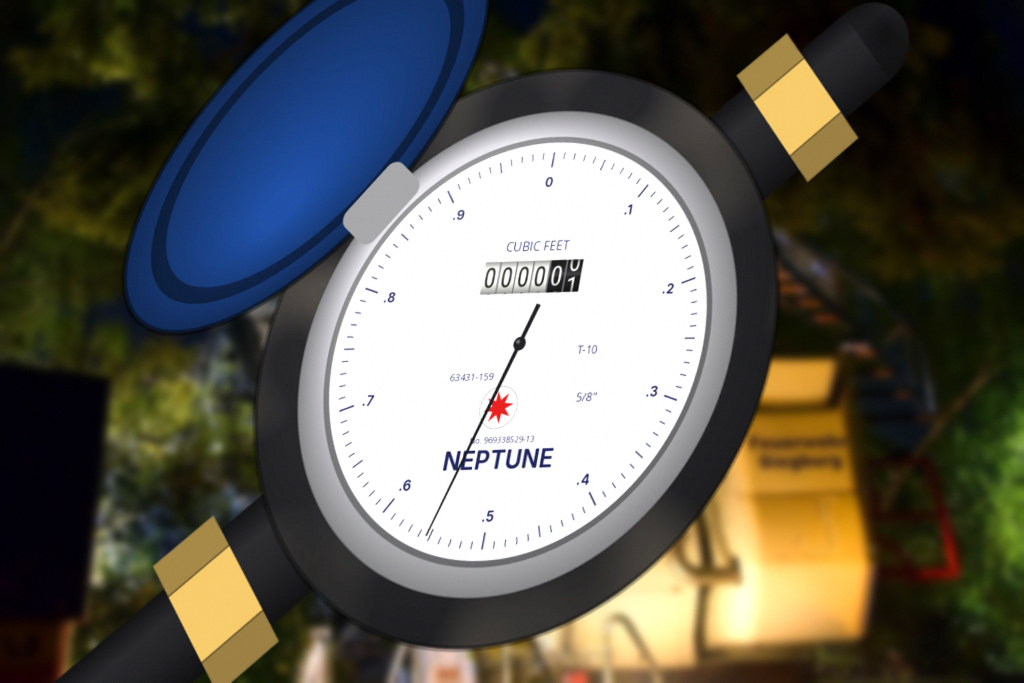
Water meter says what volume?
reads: 0.55 ft³
